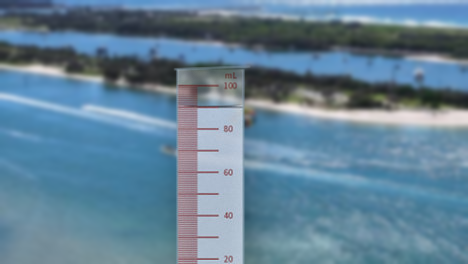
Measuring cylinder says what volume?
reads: 90 mL
